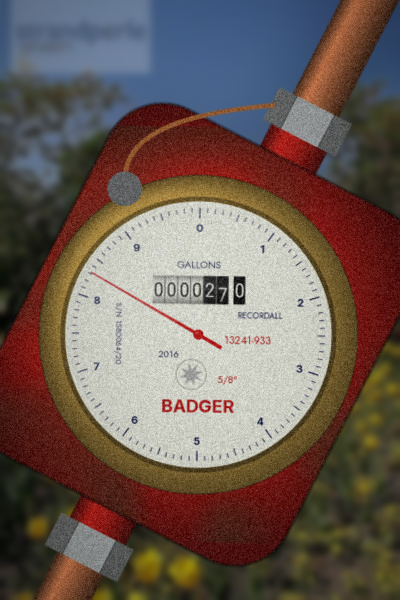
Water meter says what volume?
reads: 268.3 gal
